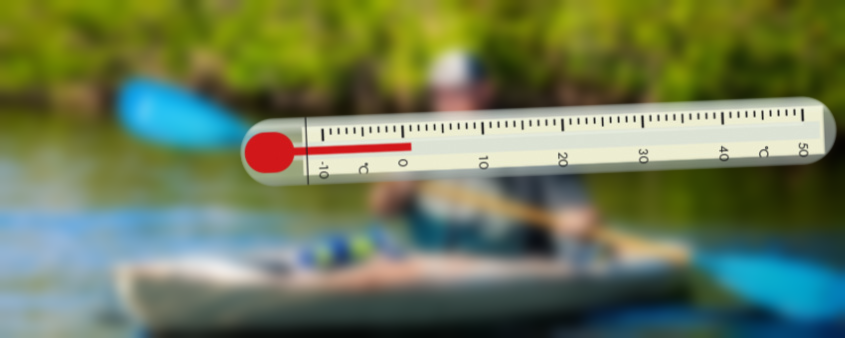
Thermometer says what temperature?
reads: 1 °C
